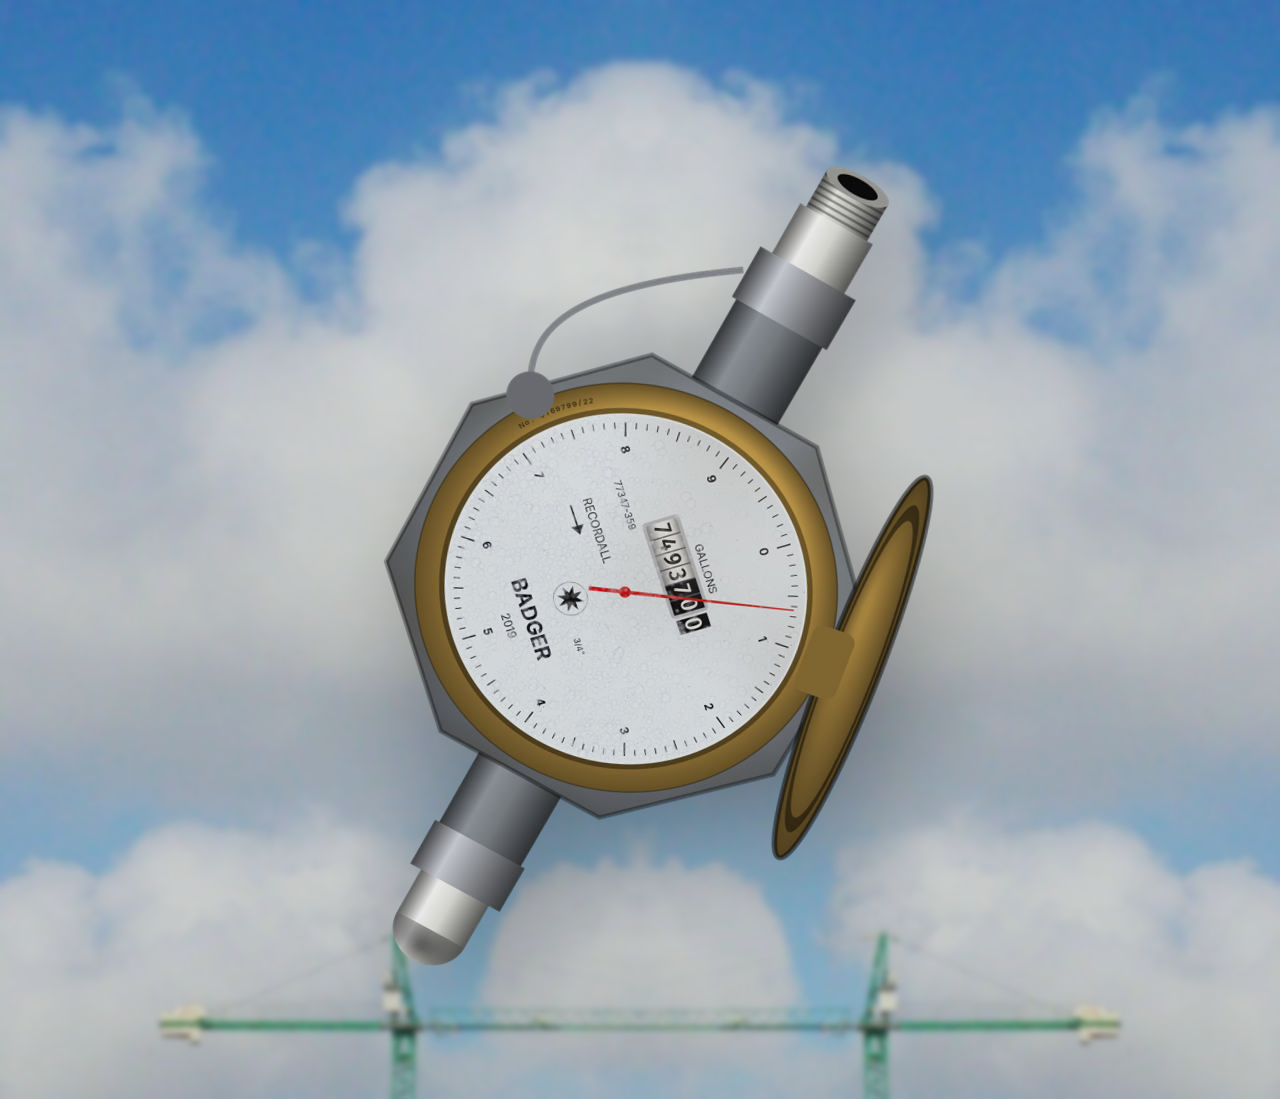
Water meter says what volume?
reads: 7493700.6 gal
